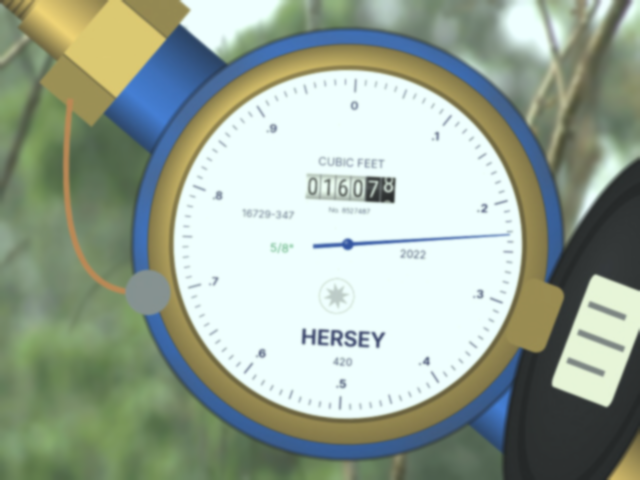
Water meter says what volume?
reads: 16078.23 ft³
